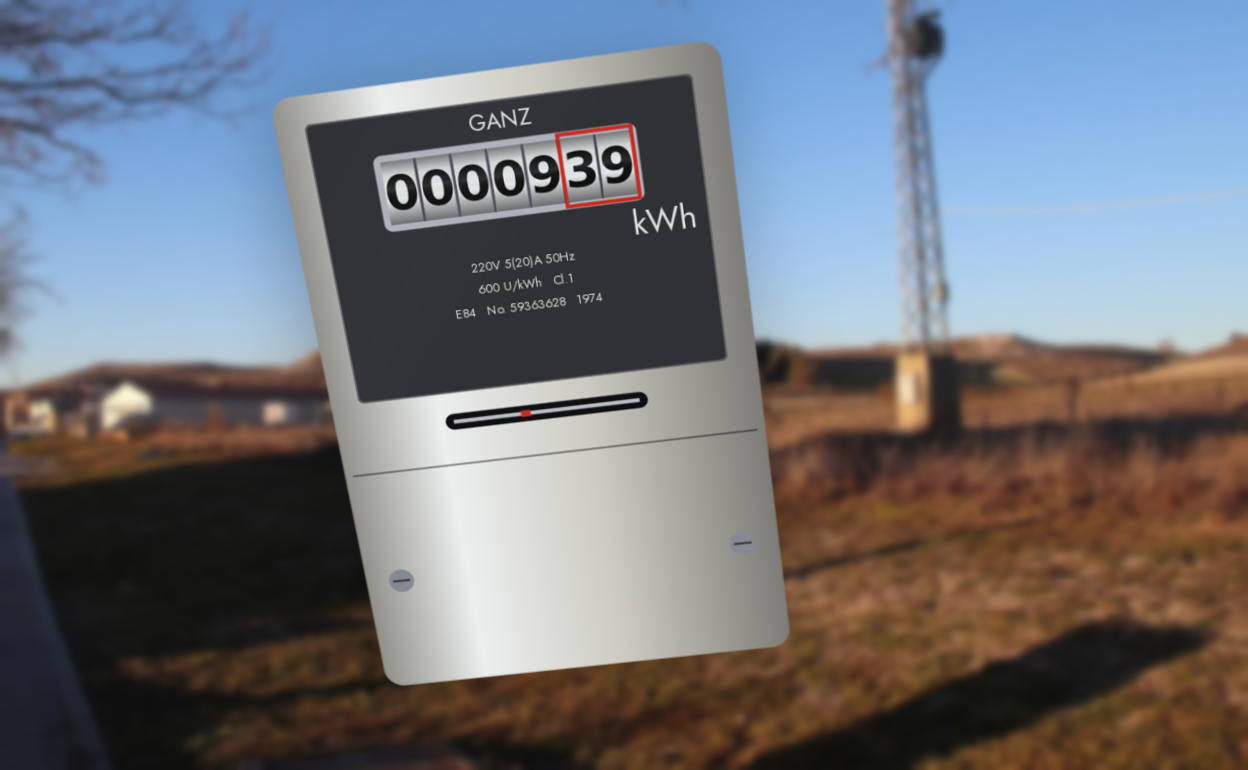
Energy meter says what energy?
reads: 9.39 kWh
